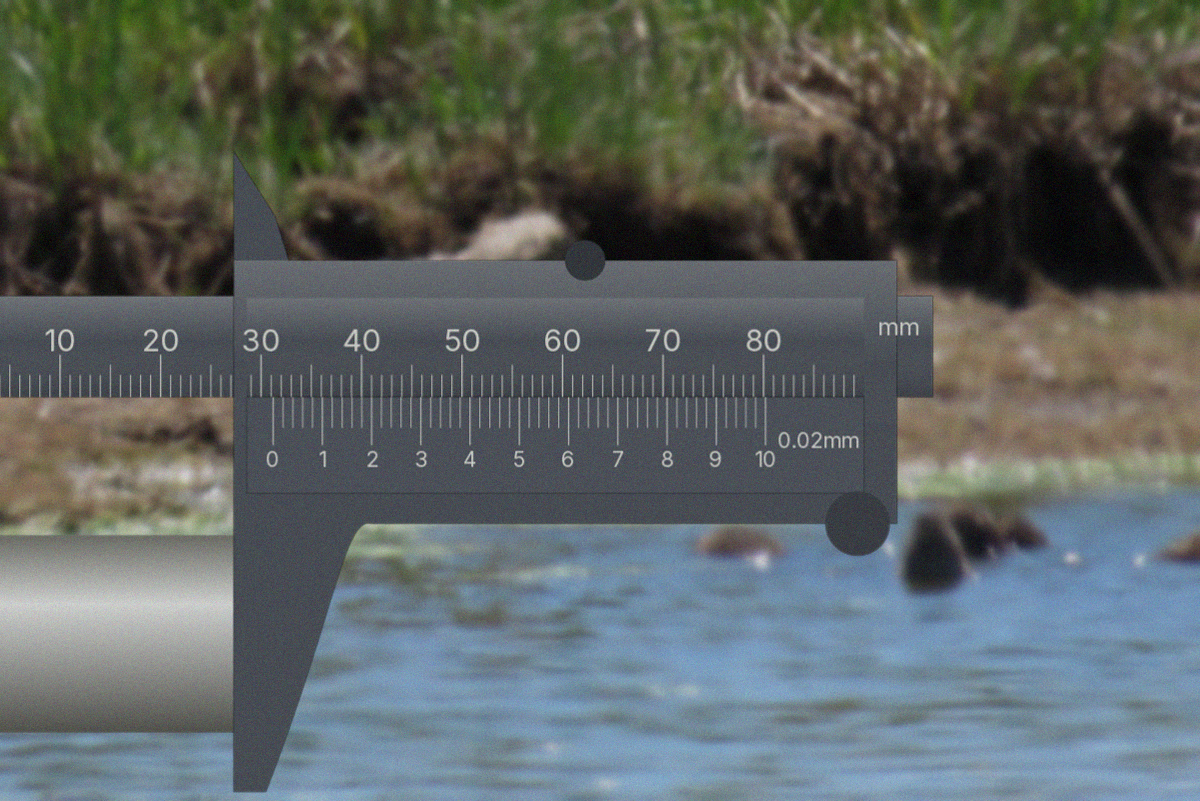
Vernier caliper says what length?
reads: 31.2 mm
